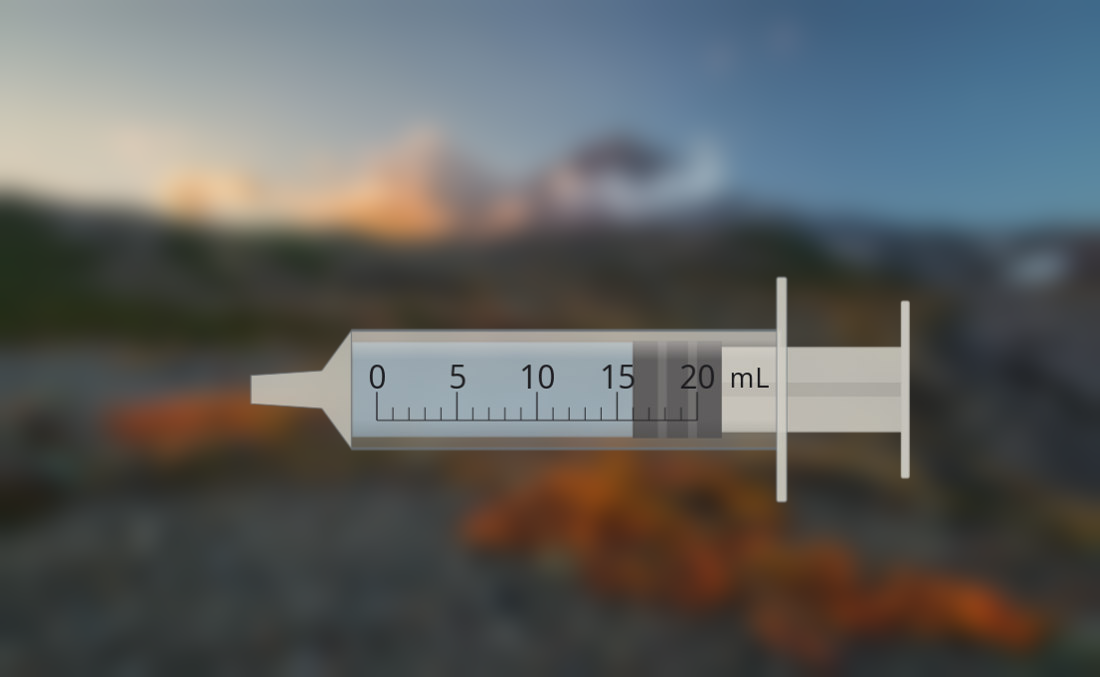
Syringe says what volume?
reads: 16 mL
